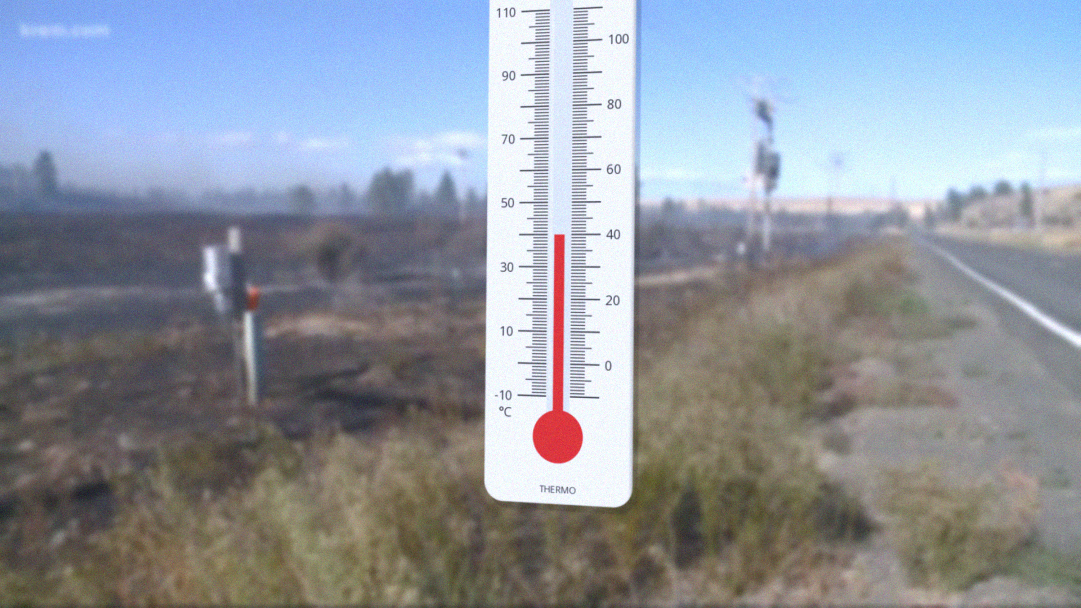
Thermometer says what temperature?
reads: 40 °C
